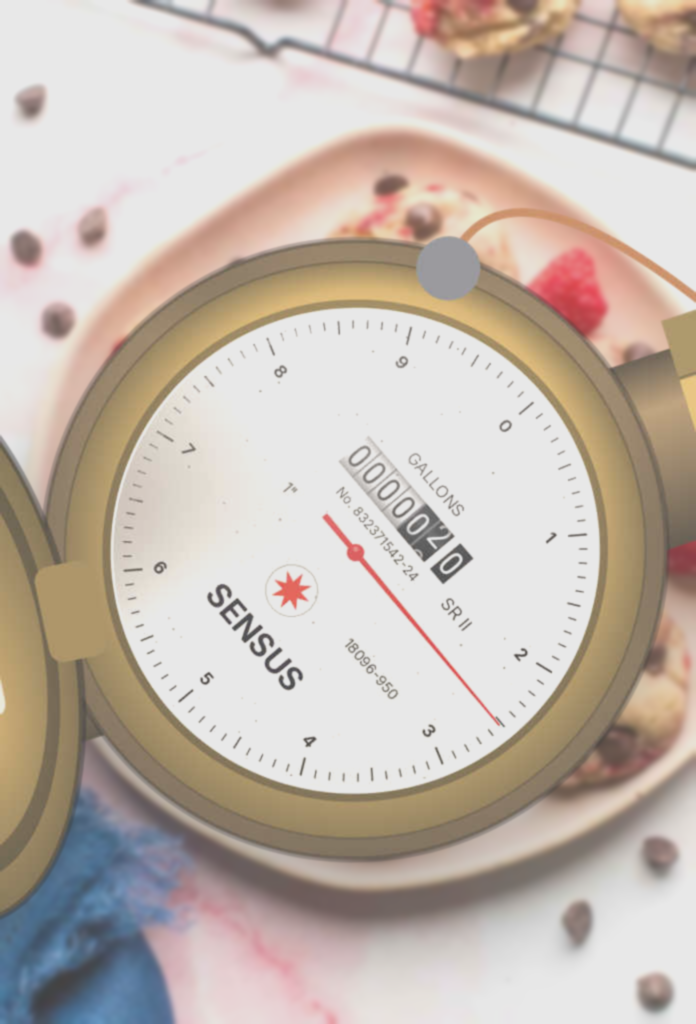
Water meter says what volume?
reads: 22.5 gal
